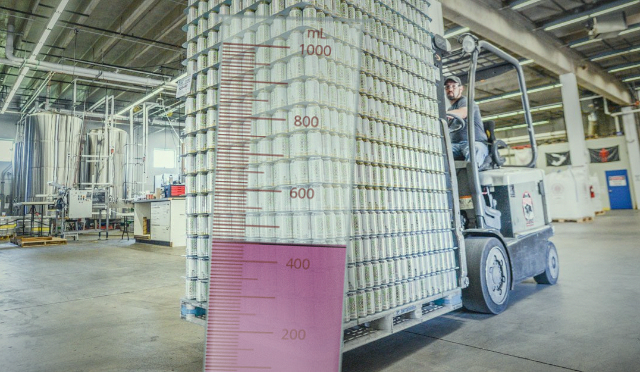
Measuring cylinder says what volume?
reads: 450 mL
